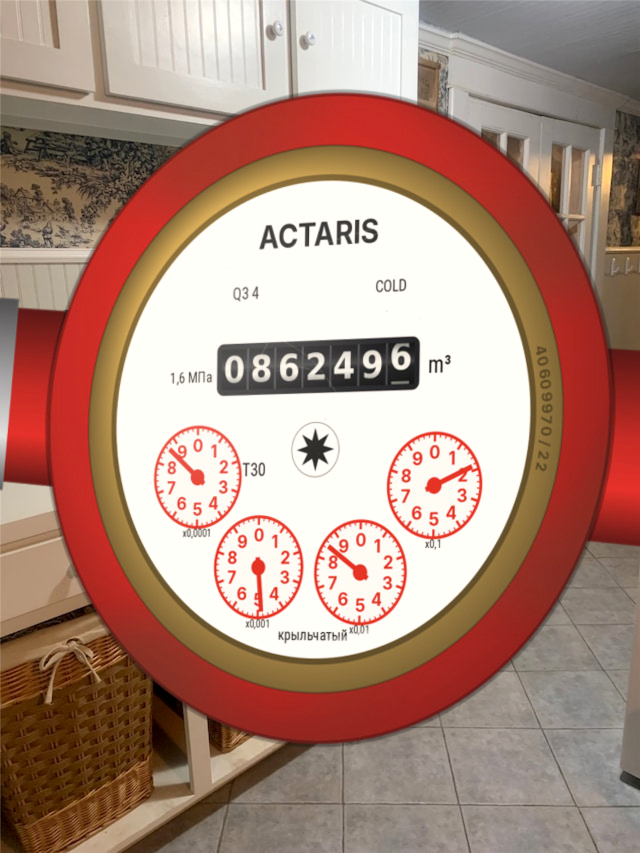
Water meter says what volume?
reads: 862496.1848 m³
